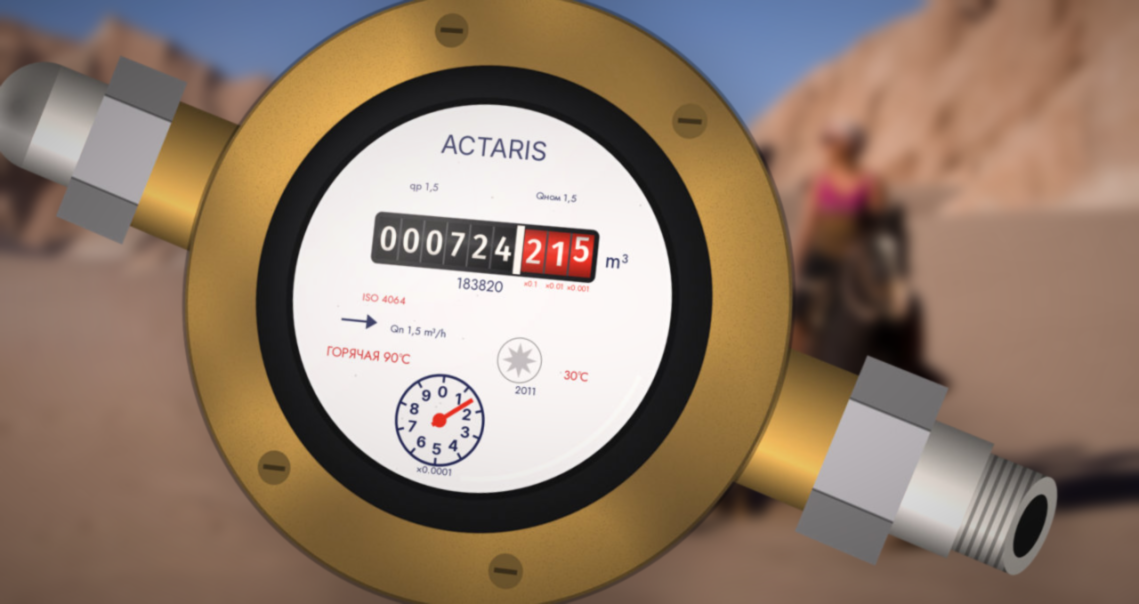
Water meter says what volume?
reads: 724.2151 m³
